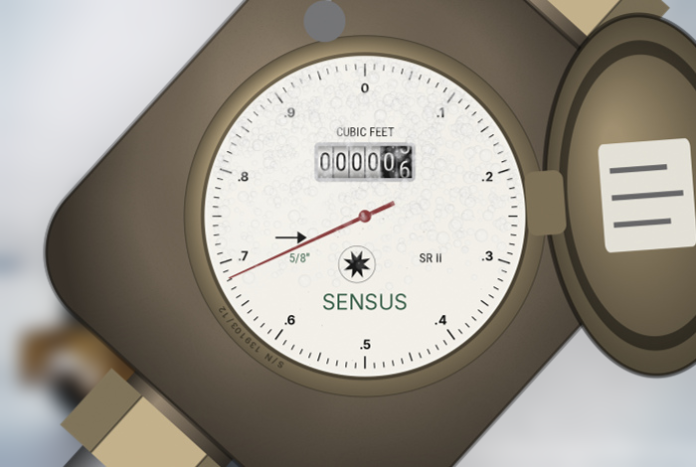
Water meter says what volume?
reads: 5.68 ft³
